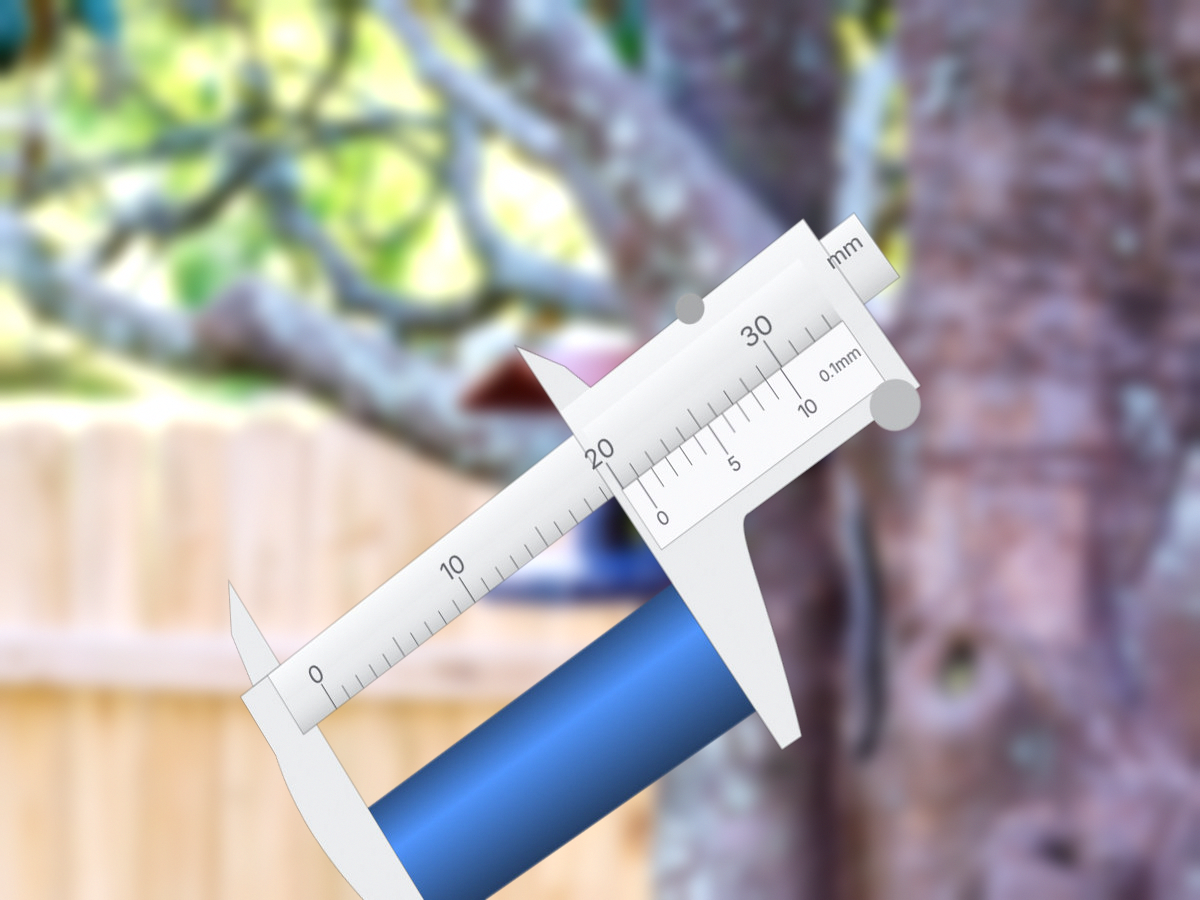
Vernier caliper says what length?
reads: 20.9 mm
